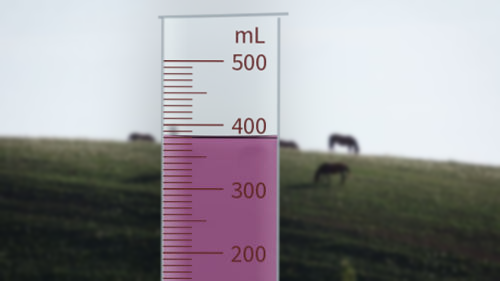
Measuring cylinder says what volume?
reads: 380 mL
